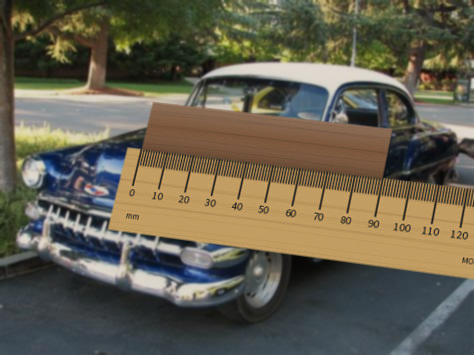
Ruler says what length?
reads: 90 mm
